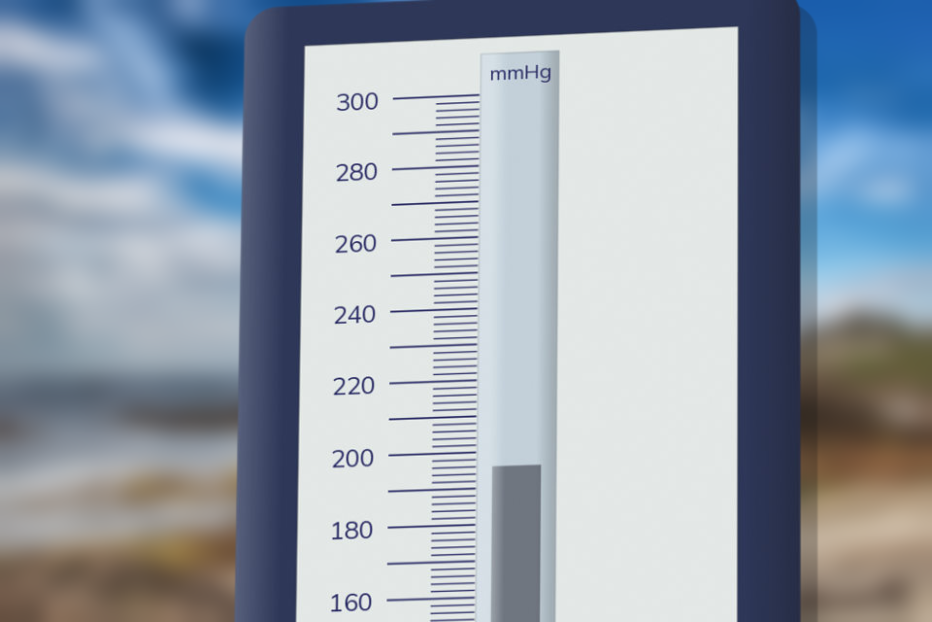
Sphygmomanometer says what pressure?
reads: 196 mmHg
